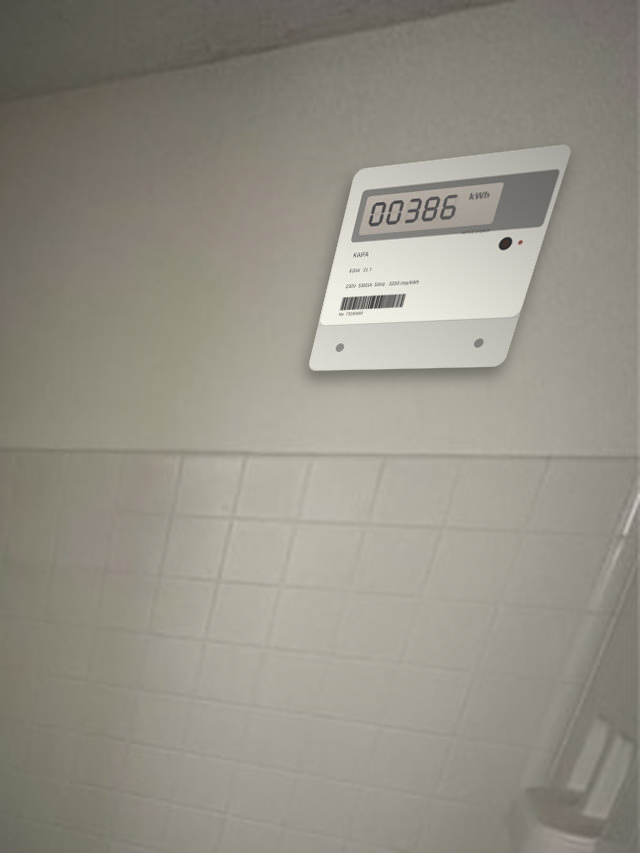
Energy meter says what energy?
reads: 386 kWh
